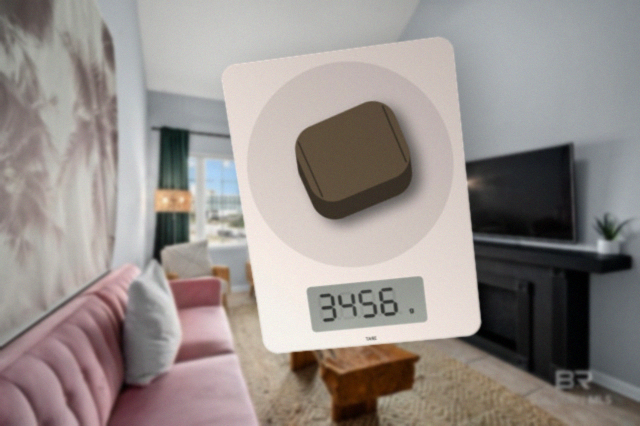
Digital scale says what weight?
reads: 3456 g
